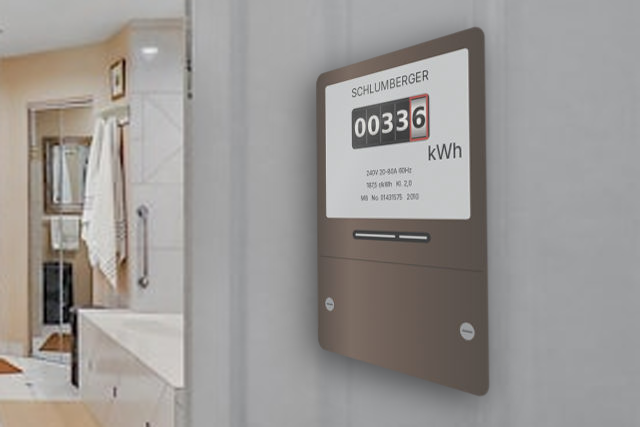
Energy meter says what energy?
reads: 33.6 kWh
